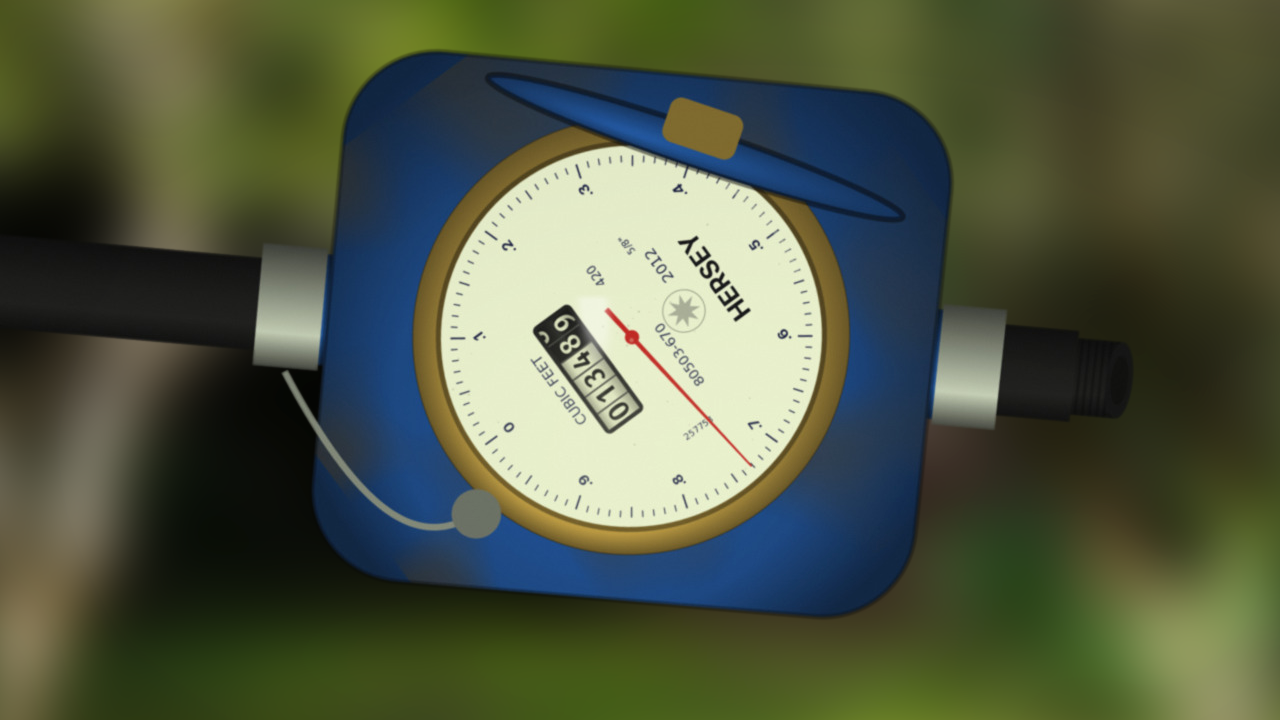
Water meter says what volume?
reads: 13488.73 ft³
